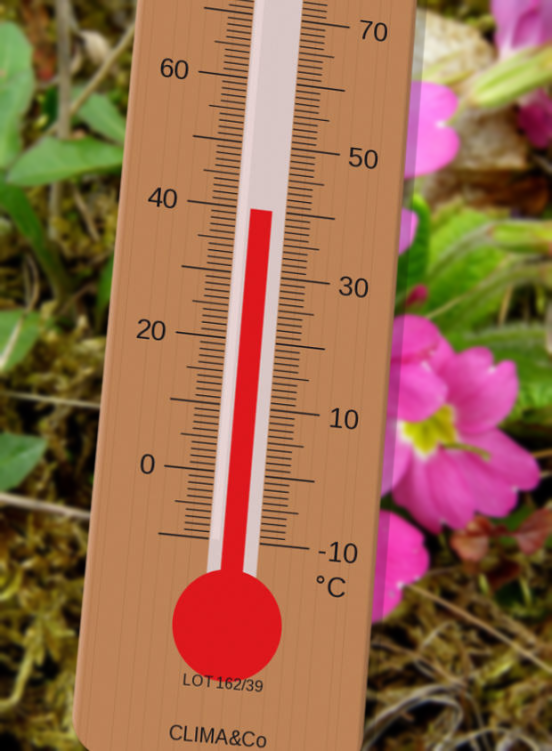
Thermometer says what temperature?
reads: 40 °C
